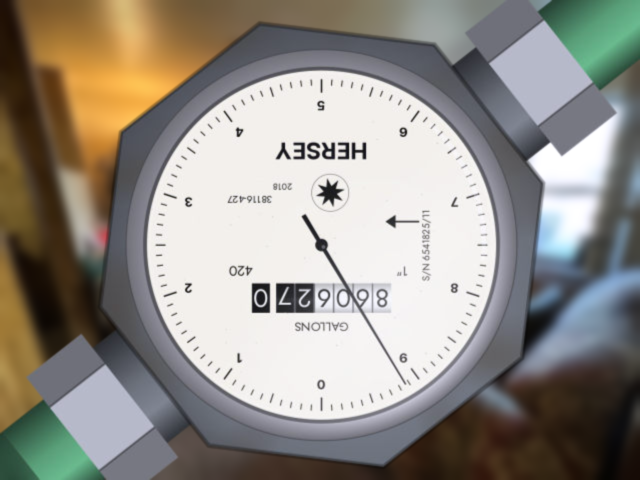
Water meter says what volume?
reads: 8606269.1 gal
